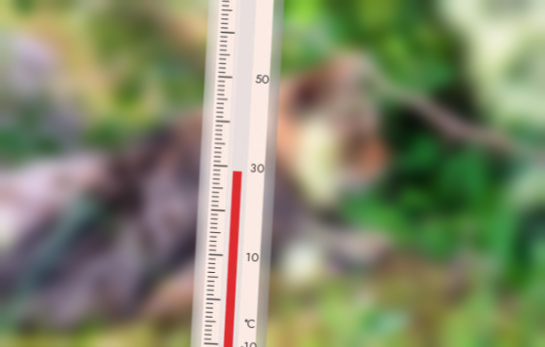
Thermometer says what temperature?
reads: 29 °C
